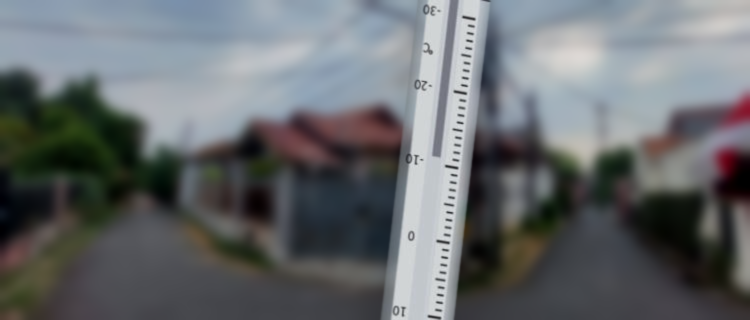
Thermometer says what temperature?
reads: -11 °C
